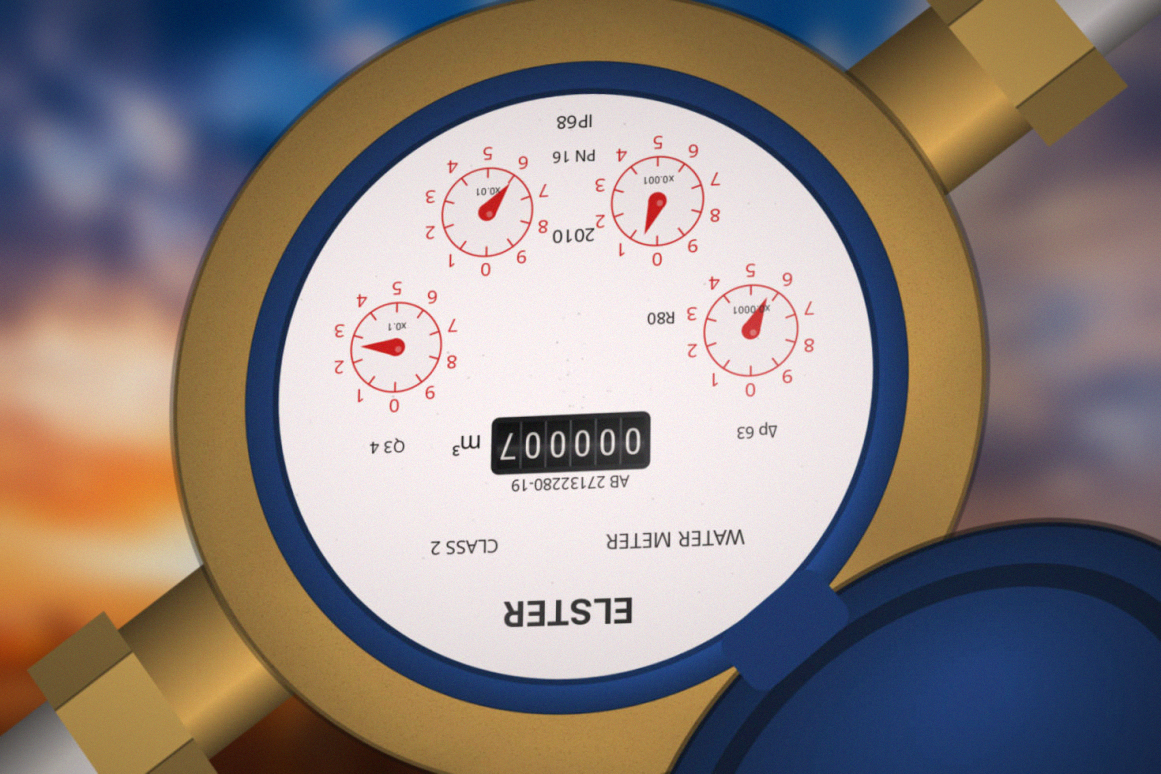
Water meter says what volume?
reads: 7.2605 m³
